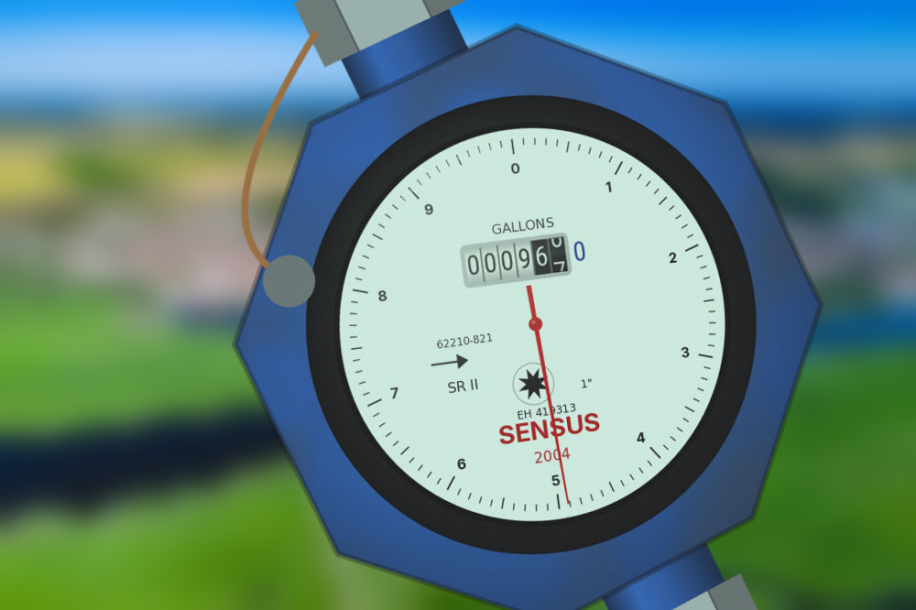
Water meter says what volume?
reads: 9664.9 gal
